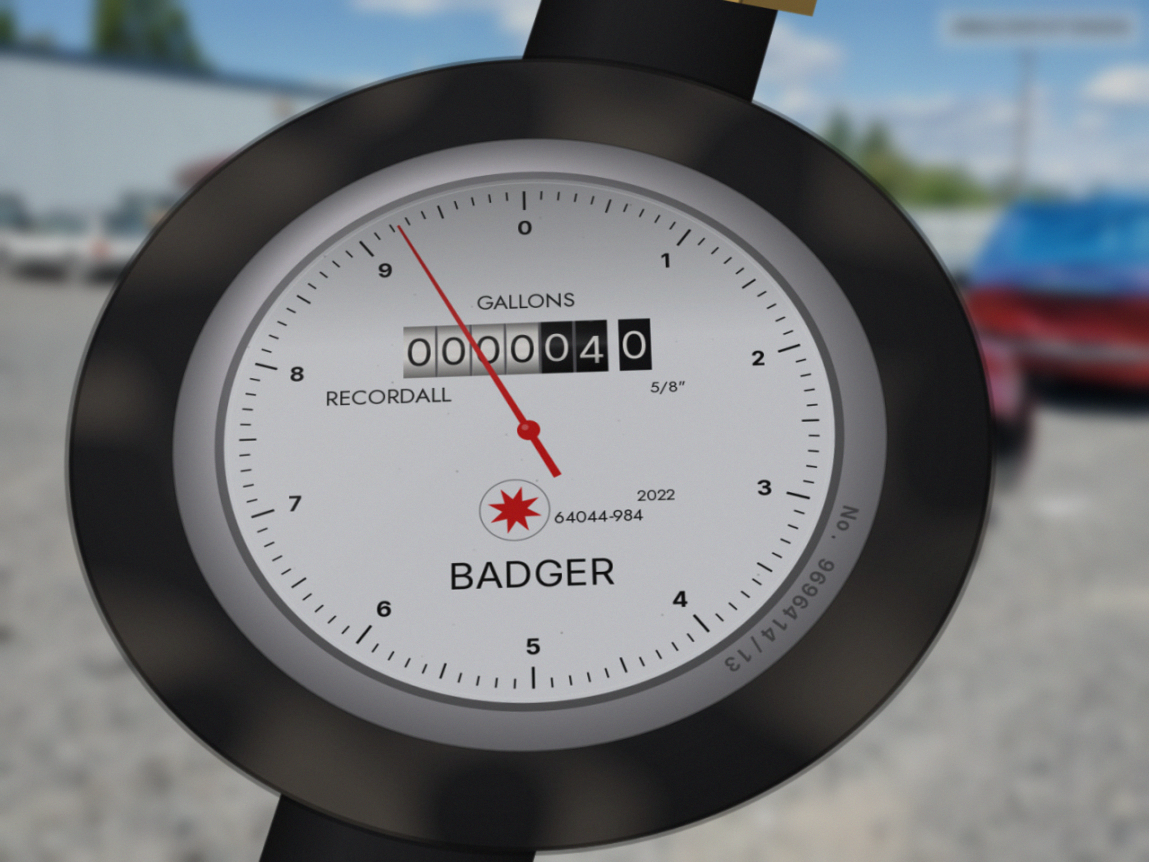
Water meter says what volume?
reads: 39.2 gal
